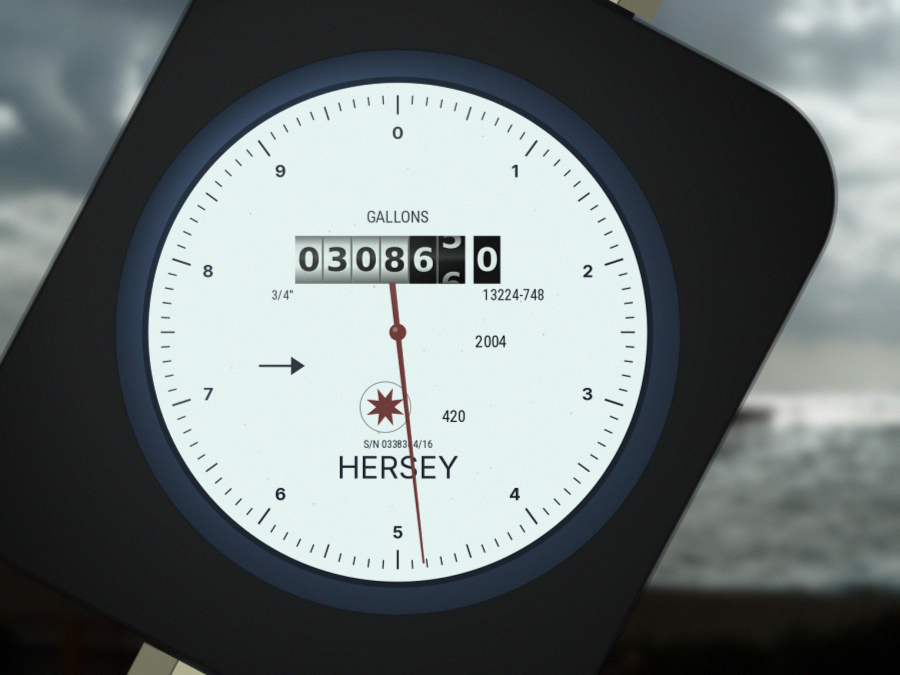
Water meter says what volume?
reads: 308654.8 gal
